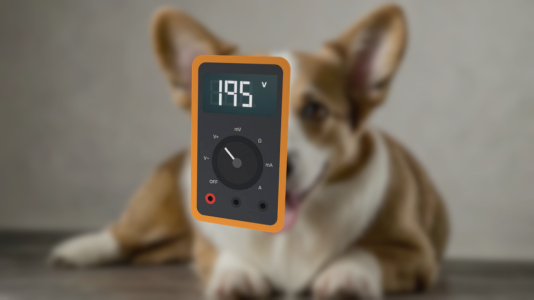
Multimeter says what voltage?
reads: 195 V
